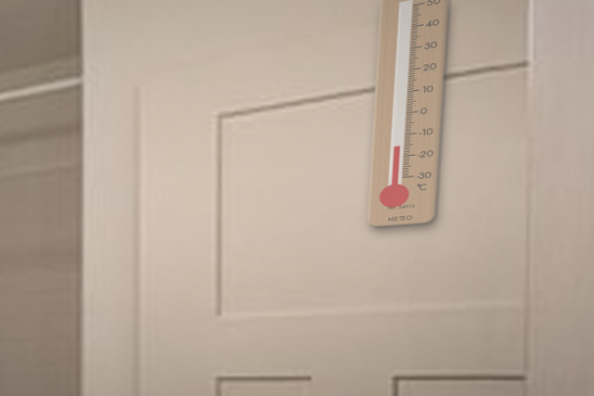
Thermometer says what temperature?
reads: -15 °C
